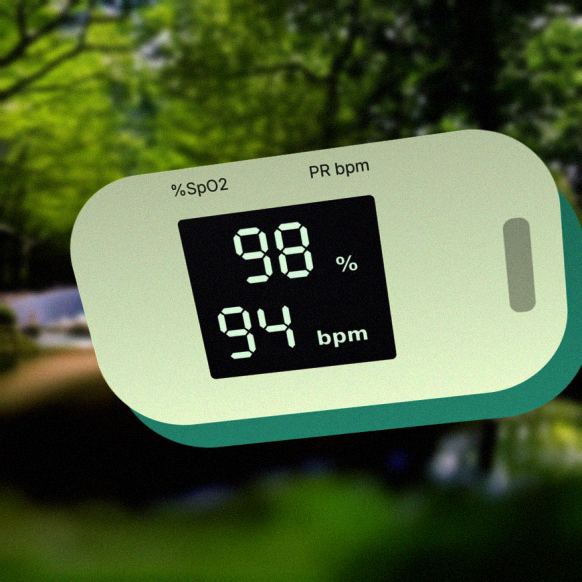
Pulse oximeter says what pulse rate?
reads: 94 bpm
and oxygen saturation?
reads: 98 %
